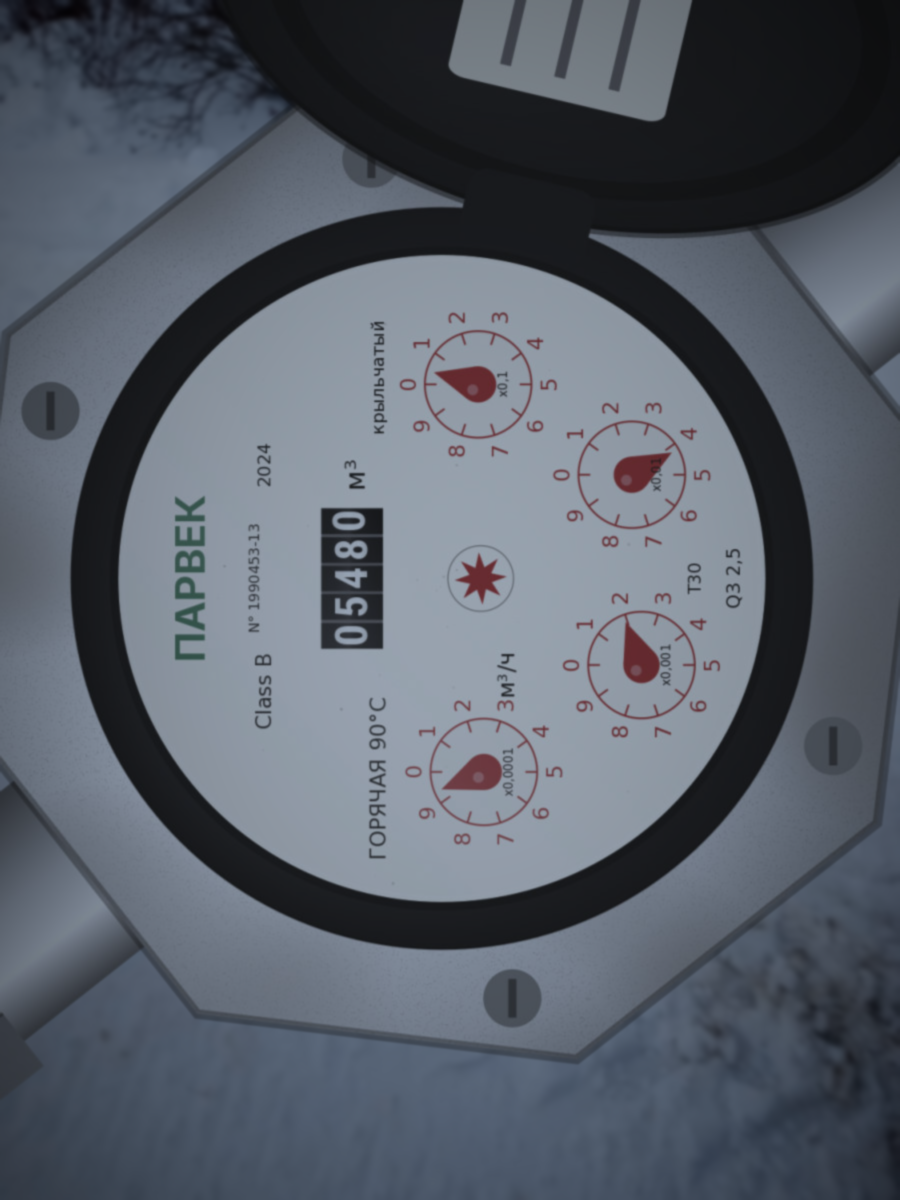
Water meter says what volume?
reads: 5480.0419 m³
